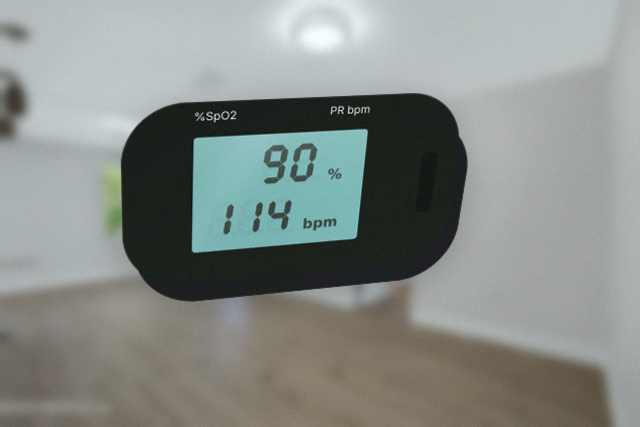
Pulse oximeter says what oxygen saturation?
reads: 90 %
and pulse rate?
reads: 114 bpm
